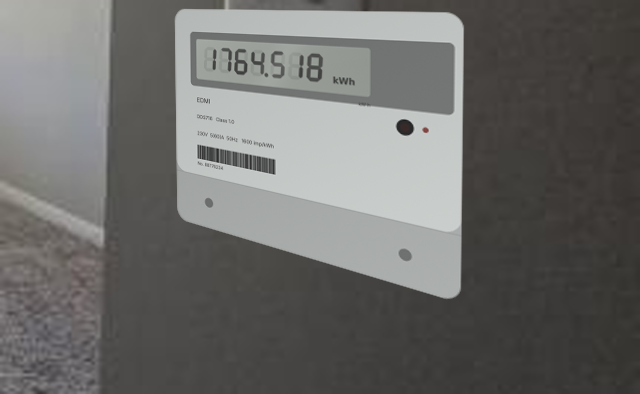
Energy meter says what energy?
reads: 1764.518 kWh
